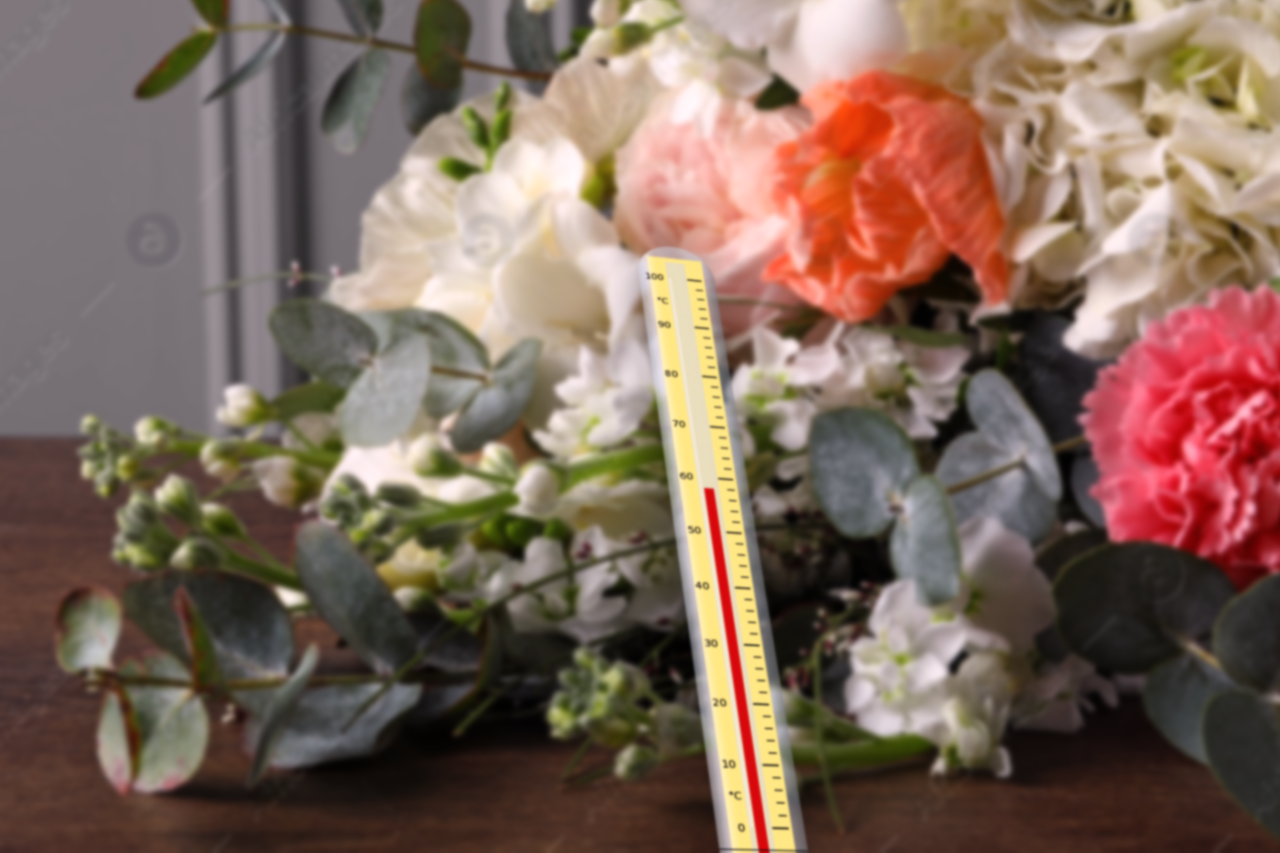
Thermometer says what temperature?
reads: 58 °C
